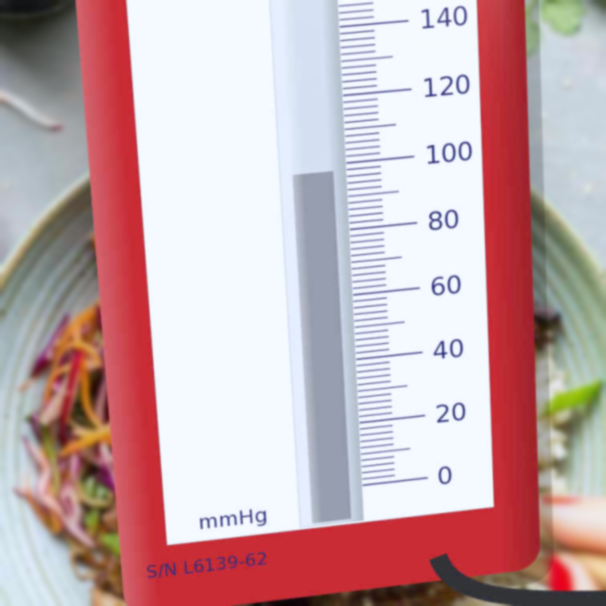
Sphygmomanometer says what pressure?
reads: 98 mmHg
